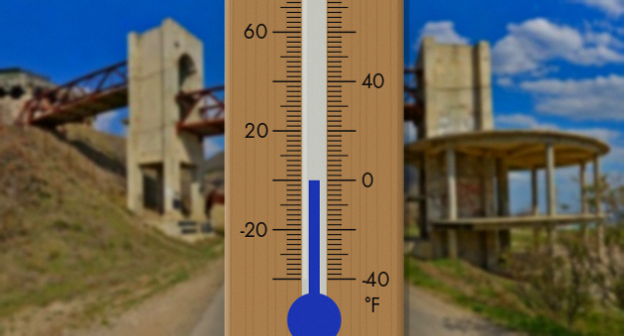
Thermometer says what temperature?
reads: 0 °F
